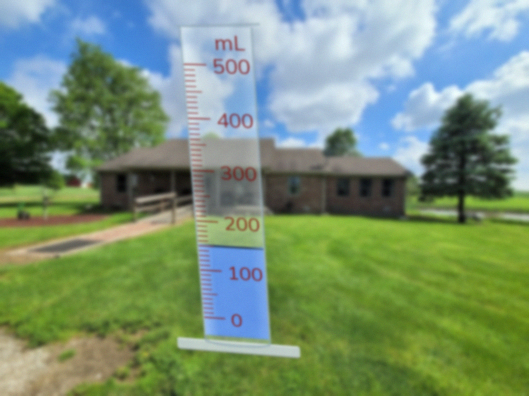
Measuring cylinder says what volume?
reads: 150 mL
